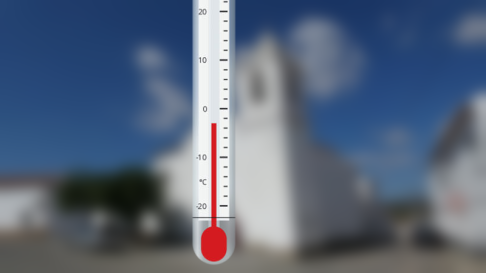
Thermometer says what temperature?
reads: -3 °C
